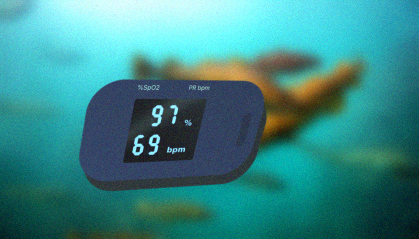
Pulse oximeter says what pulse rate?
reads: 69 bpm
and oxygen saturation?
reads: 97 %
